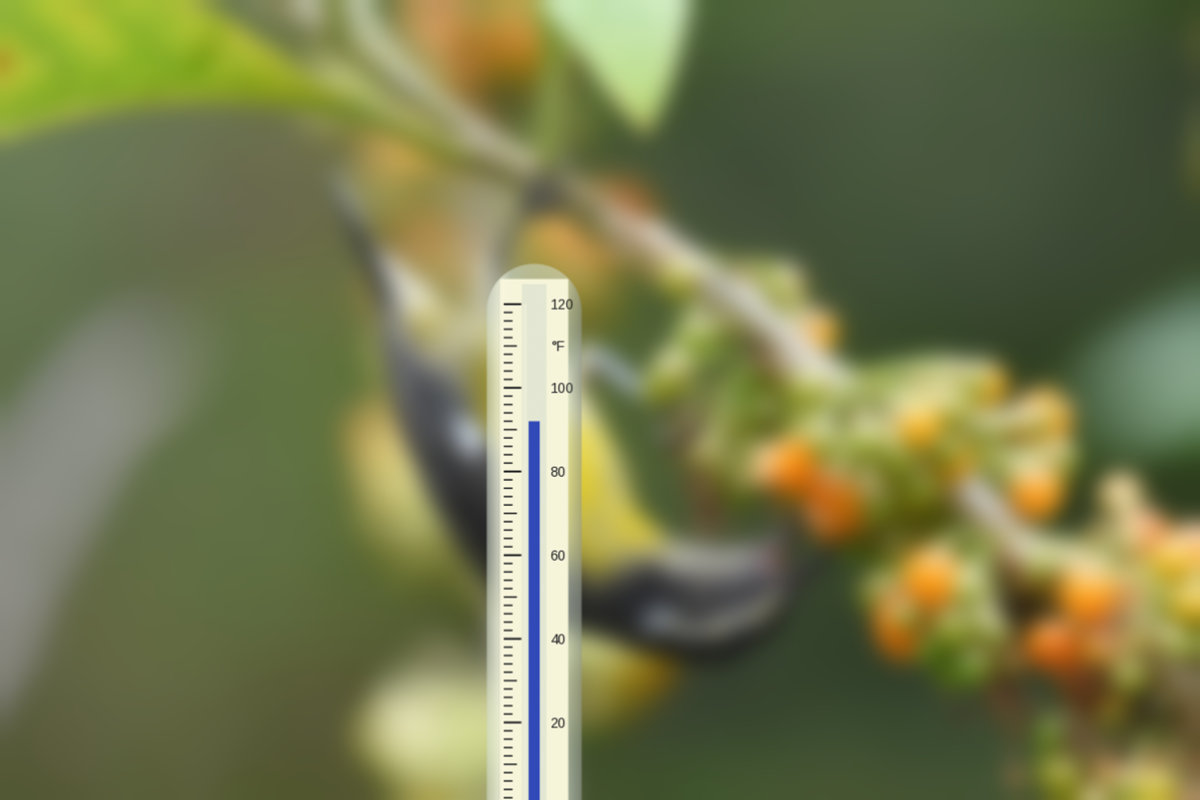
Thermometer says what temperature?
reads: 92 °F
